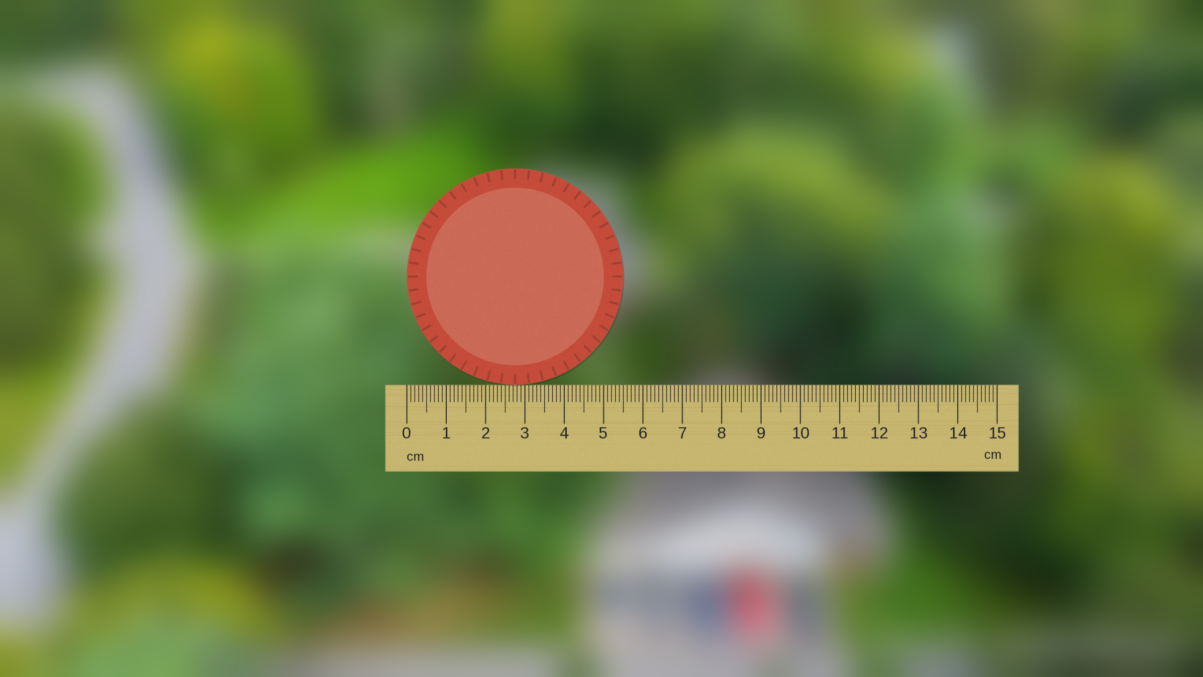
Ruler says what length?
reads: 5.5 cm
